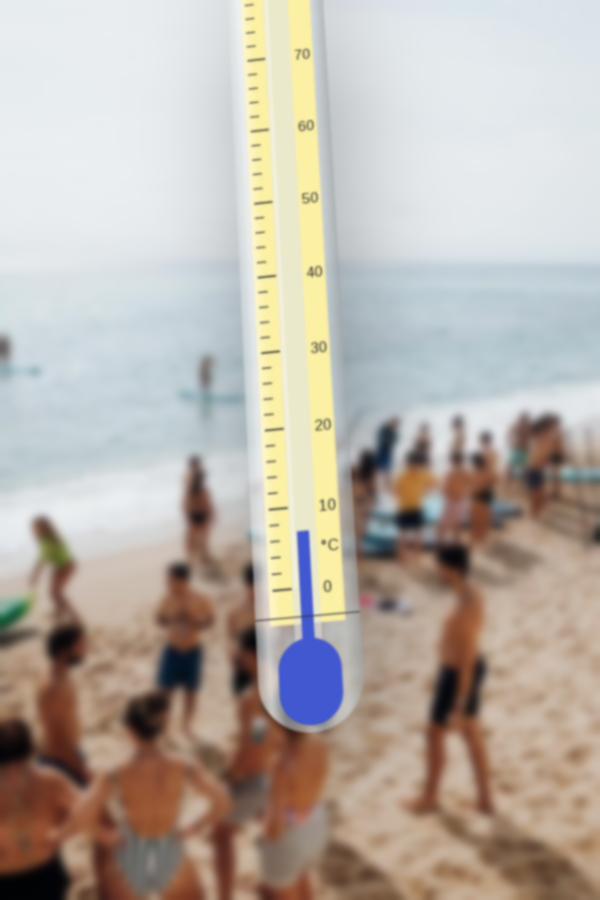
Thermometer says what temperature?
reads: 7 °C
